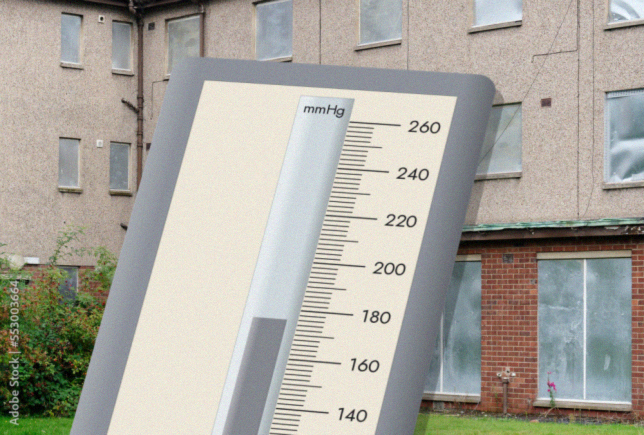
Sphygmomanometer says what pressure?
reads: 176 mmHg
